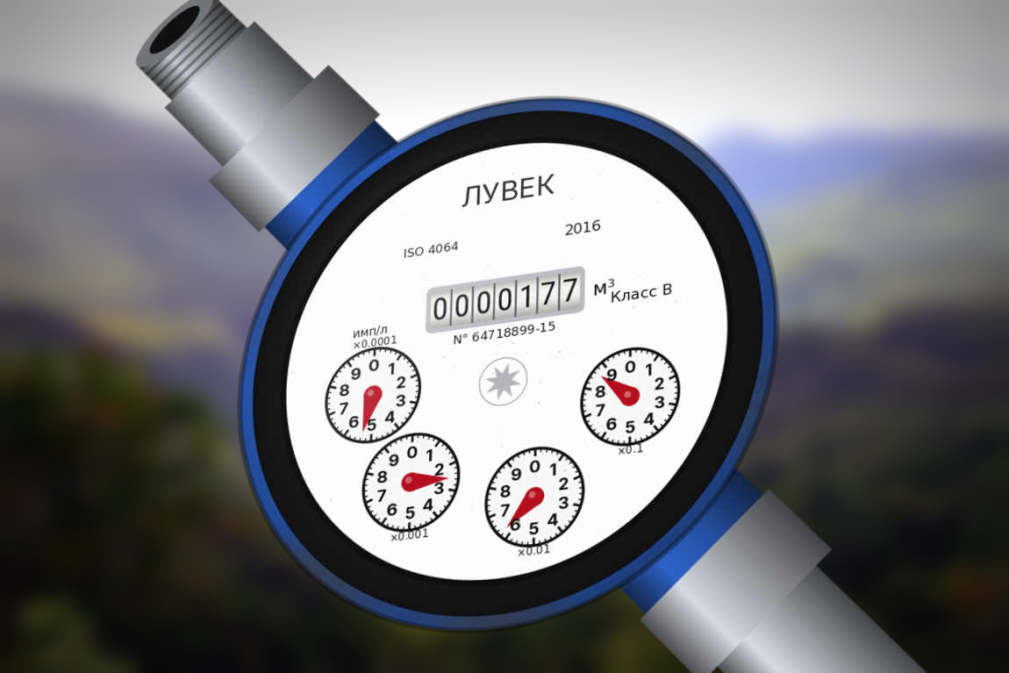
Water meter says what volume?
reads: 177.8625 m³
